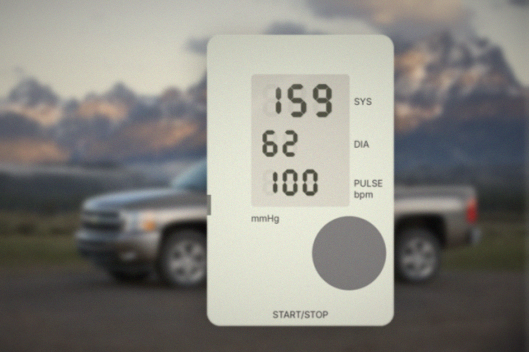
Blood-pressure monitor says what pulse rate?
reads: 100 bpm
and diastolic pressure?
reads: 62 mmHg
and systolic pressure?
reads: 159 mmHg
